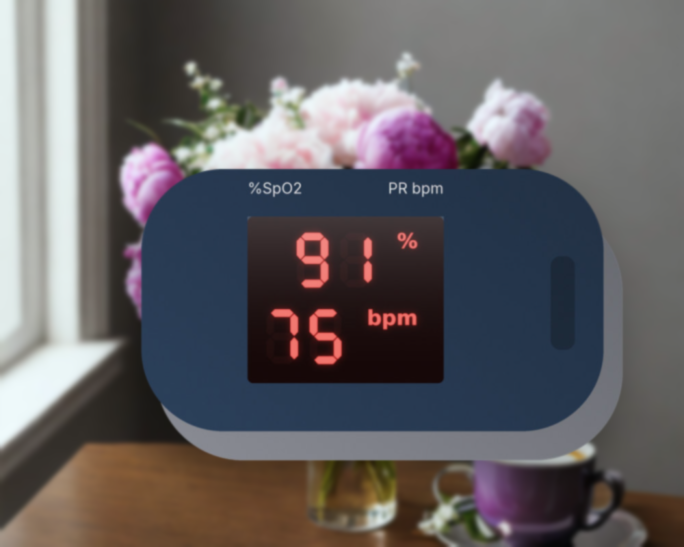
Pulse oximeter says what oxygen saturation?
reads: 91 %
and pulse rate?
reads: 75 bpm
